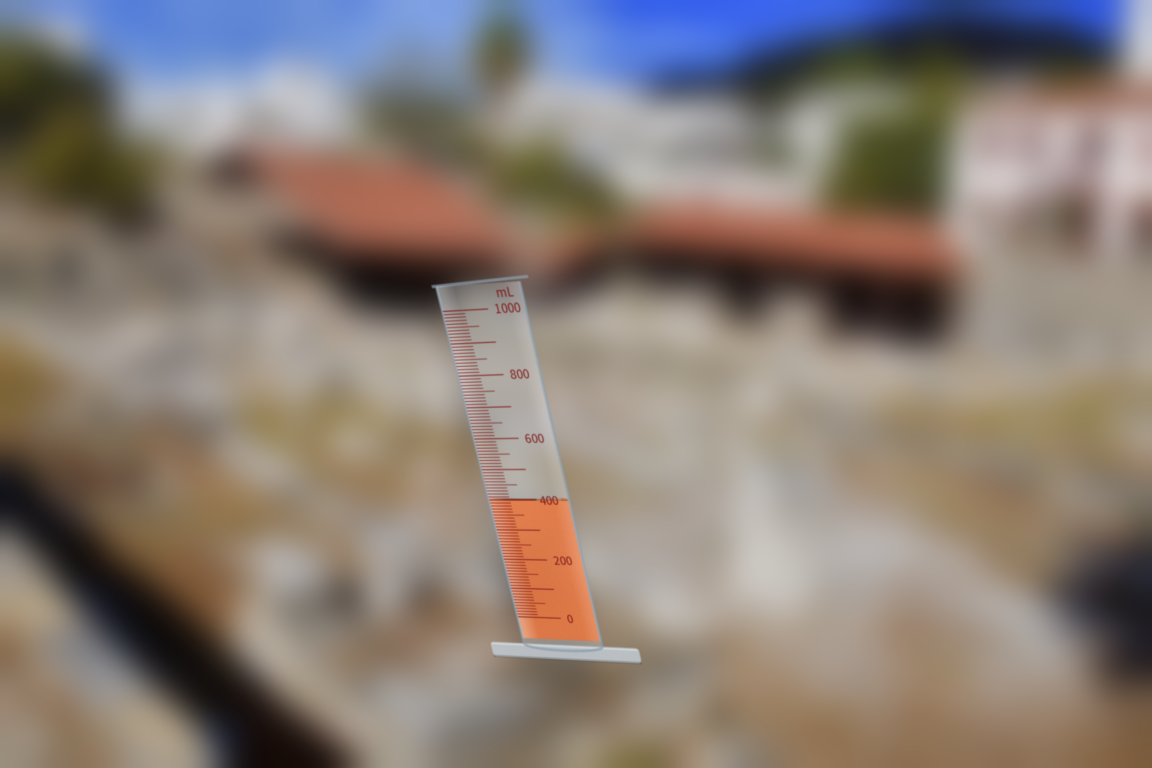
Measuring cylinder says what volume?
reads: 400 mL
